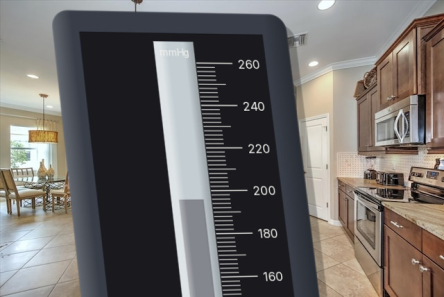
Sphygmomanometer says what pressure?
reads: 196 mmHg
